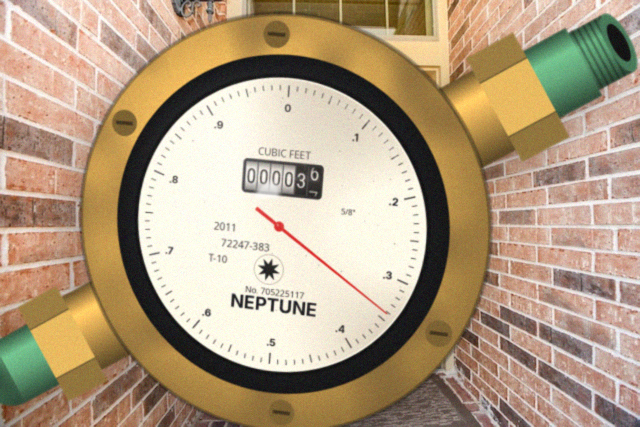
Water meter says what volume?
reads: 36.34 ft³
